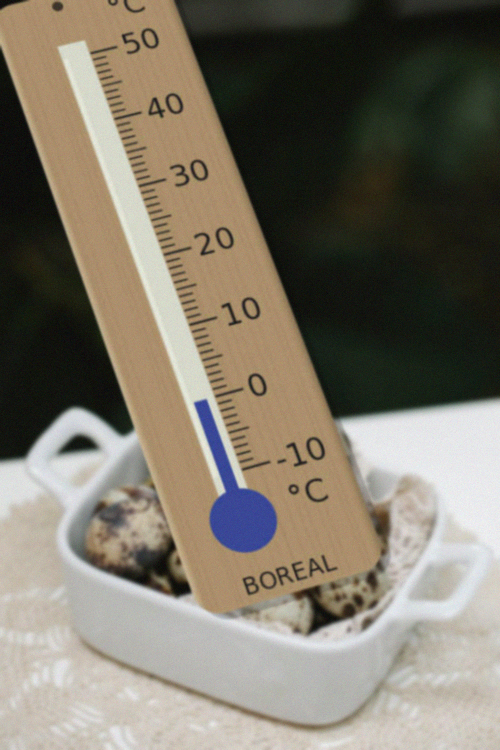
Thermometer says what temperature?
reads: 0 °C
